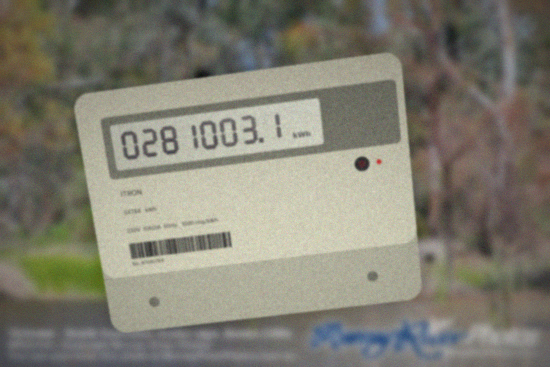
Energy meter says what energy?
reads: 281003.1 kWh
